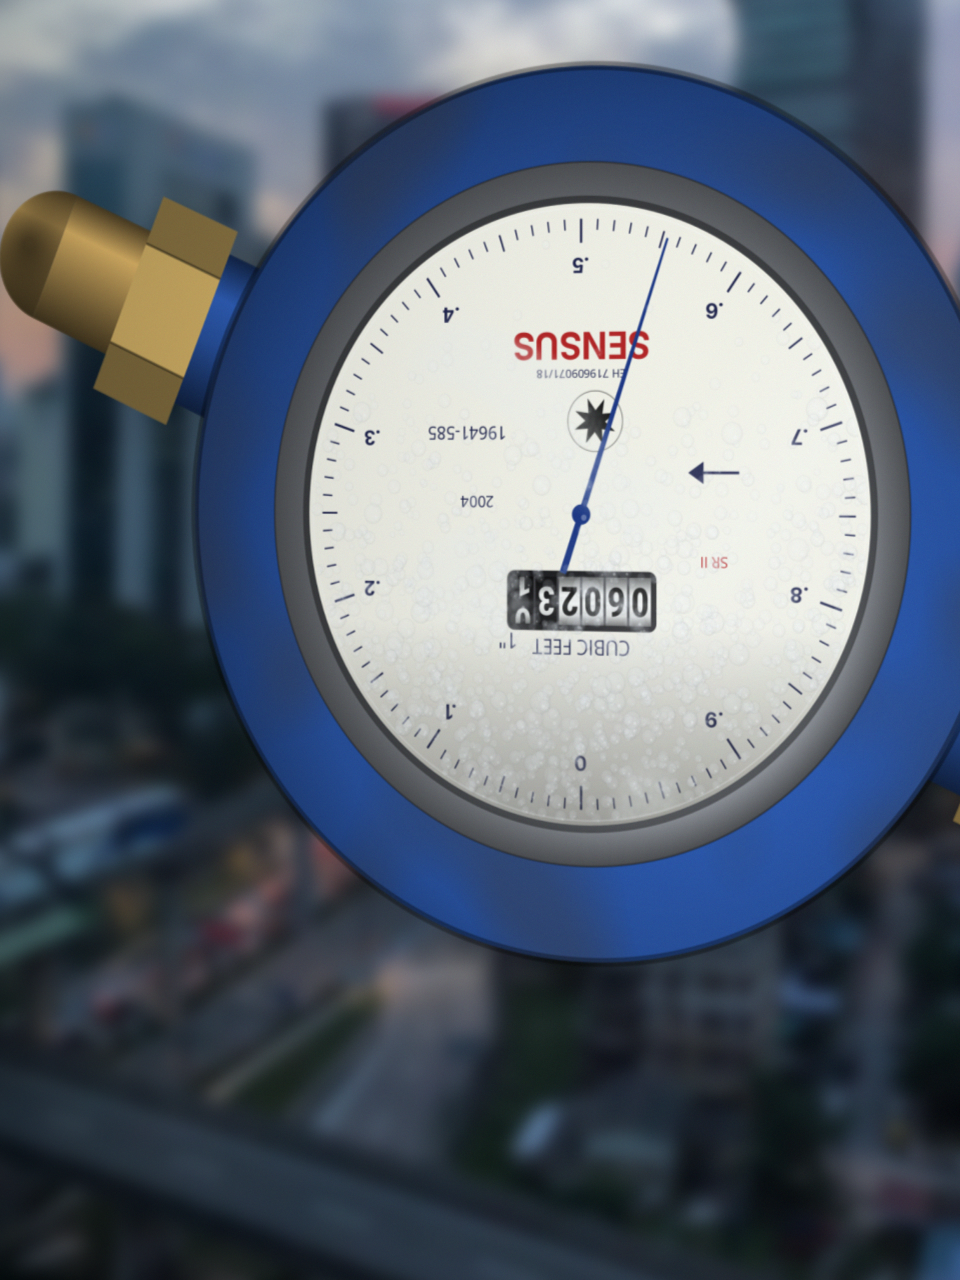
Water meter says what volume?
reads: 60230.55 ft³
